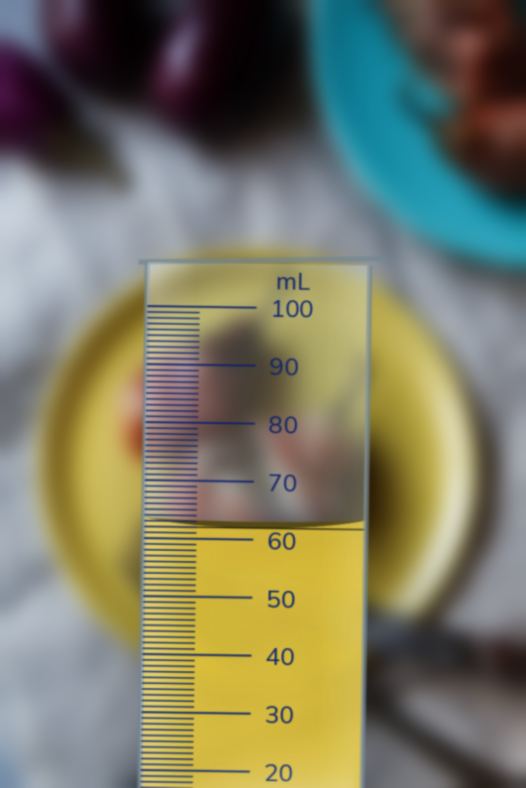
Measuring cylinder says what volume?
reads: 62 mL
